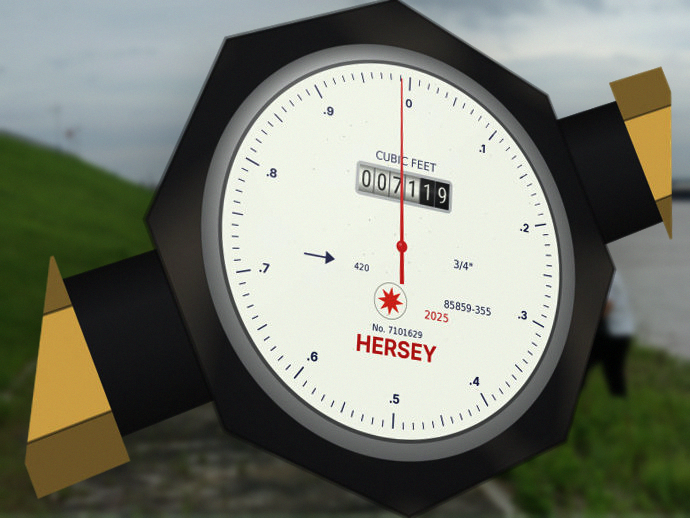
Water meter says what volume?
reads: 7118.99 ft³
